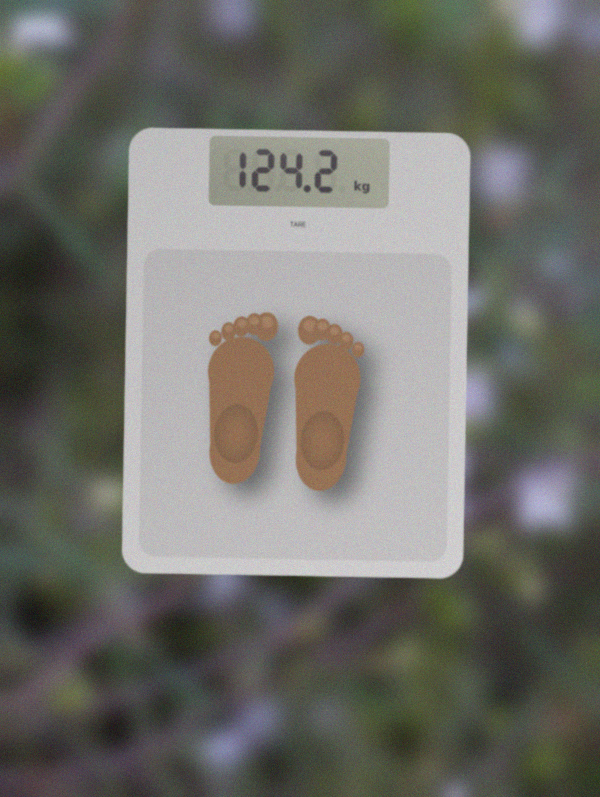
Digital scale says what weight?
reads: 124.2 kg
